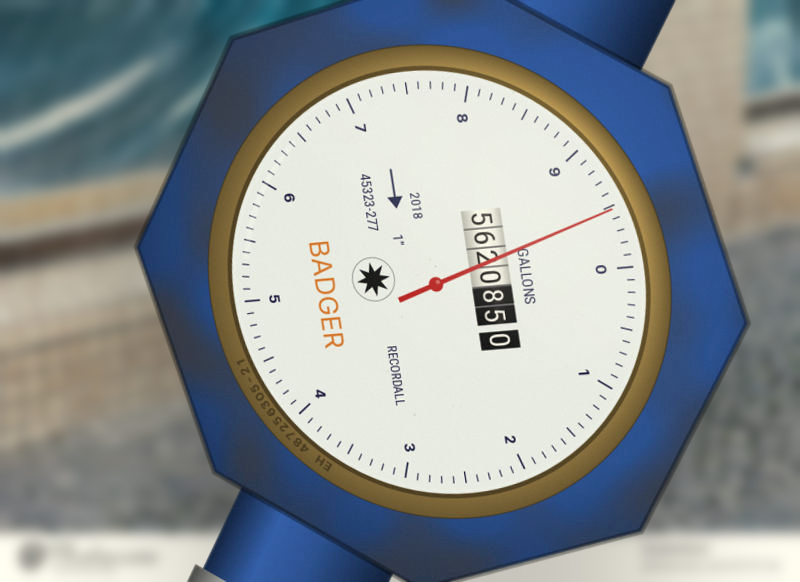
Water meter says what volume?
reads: 5620849.5 gal
